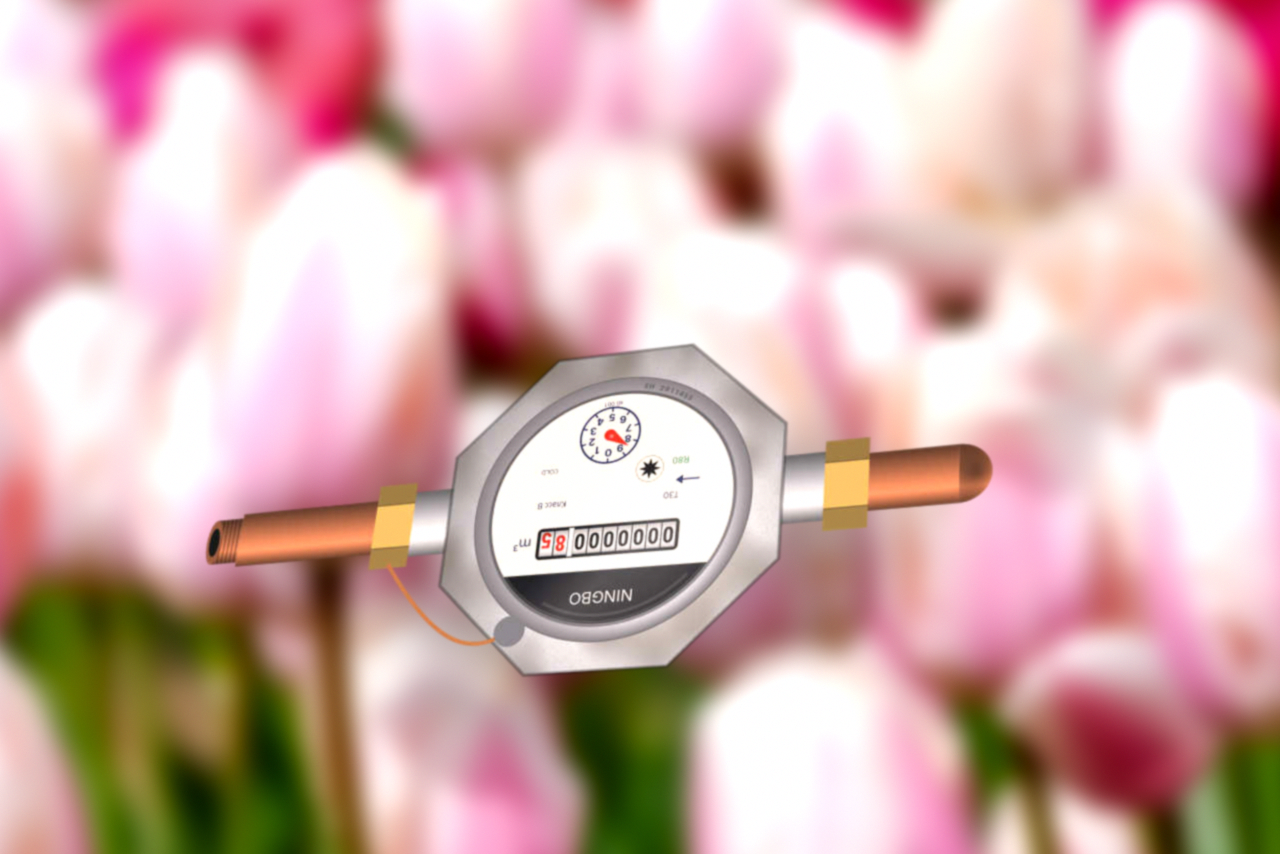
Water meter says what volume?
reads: 0.848 m³
